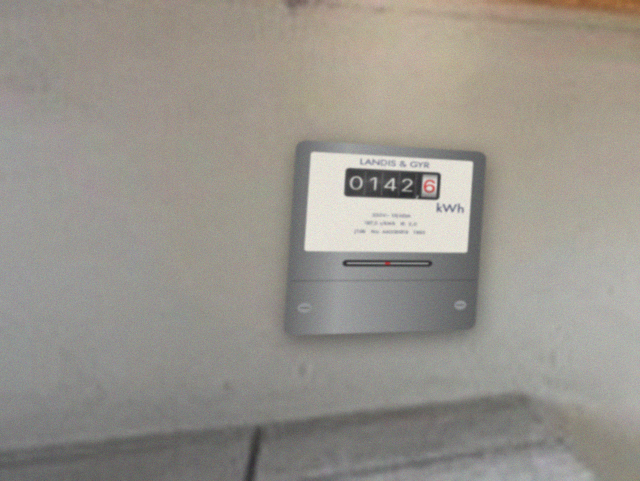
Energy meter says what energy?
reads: 142.6 kWh
